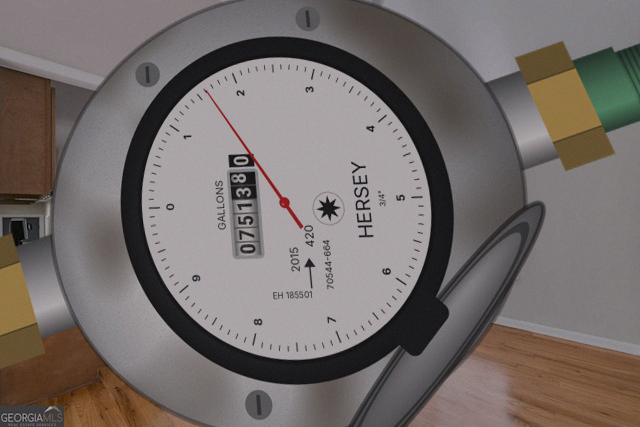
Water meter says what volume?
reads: 751381.6 gal
